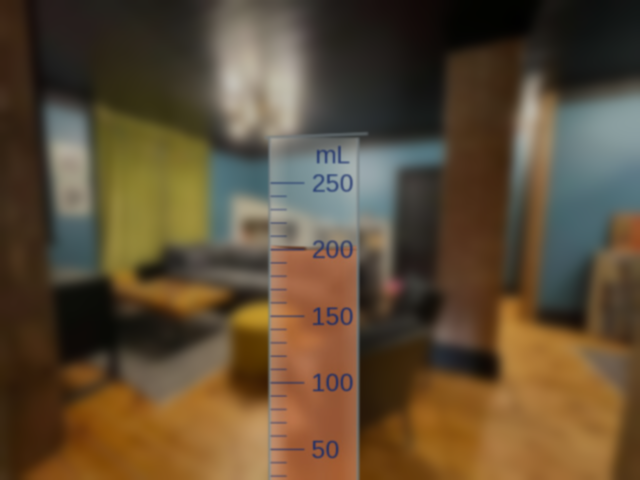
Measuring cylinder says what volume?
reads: 200 mL
